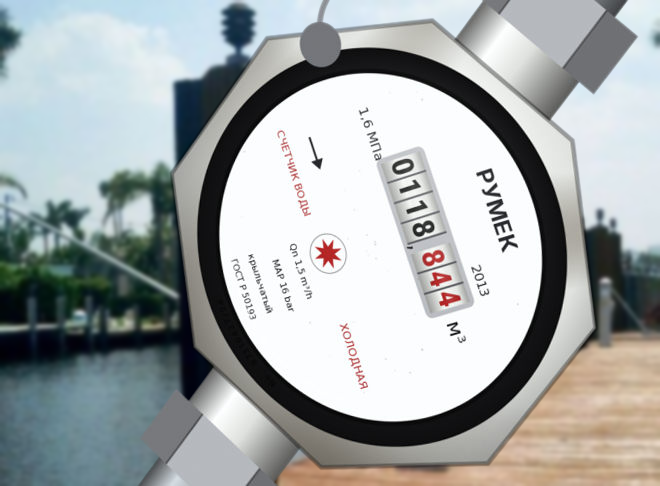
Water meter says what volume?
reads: 118.844 m³
